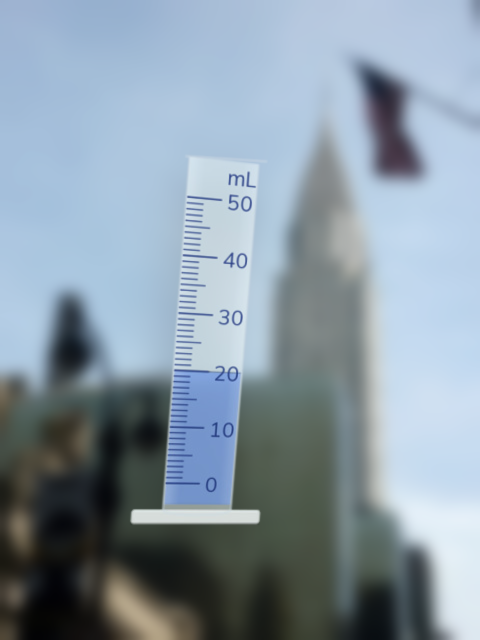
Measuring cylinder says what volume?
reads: 20 mL
